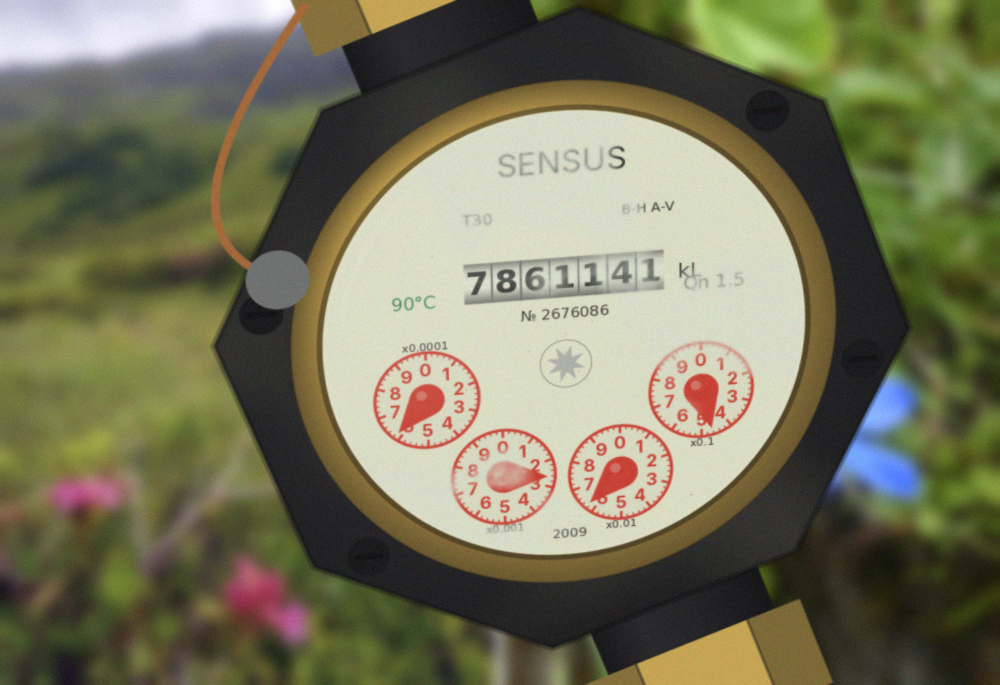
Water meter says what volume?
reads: 7861141.4626 kL
